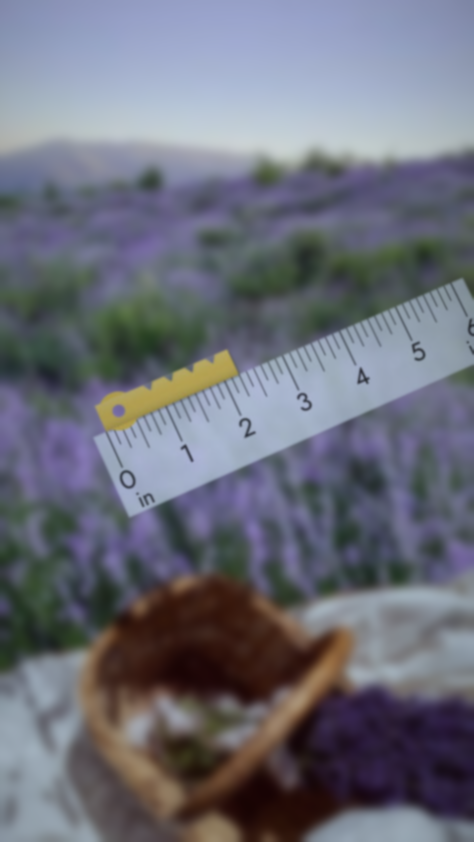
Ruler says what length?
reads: 2.25 in
